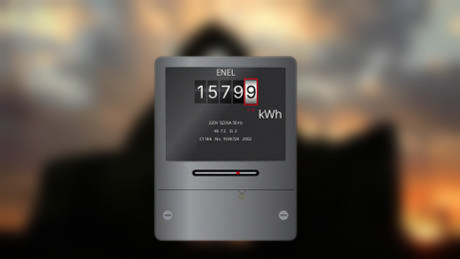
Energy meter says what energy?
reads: 1579.9 kWh
